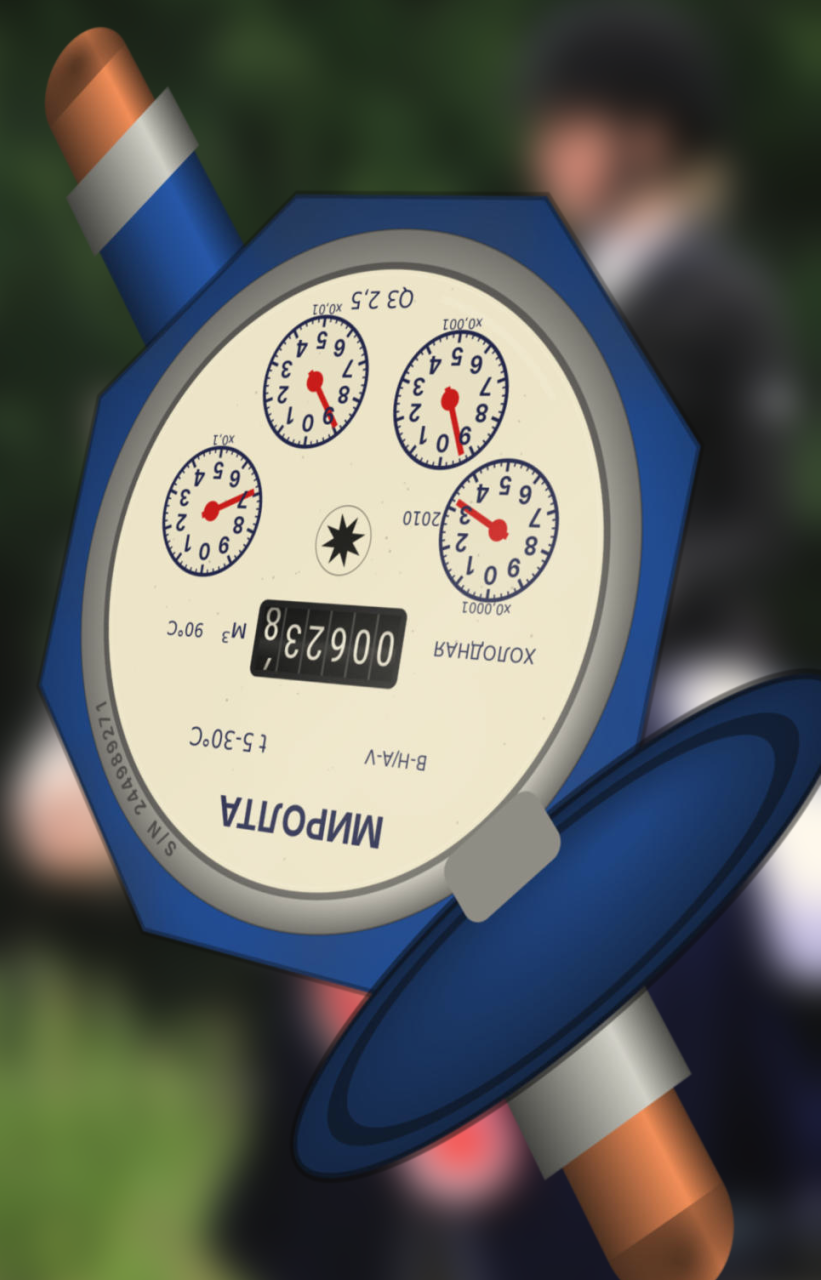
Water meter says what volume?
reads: 6237.6893 m³
